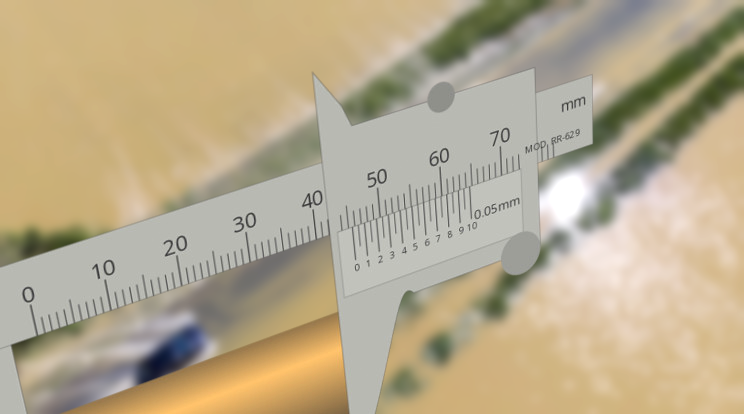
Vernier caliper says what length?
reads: 45.6 mm
